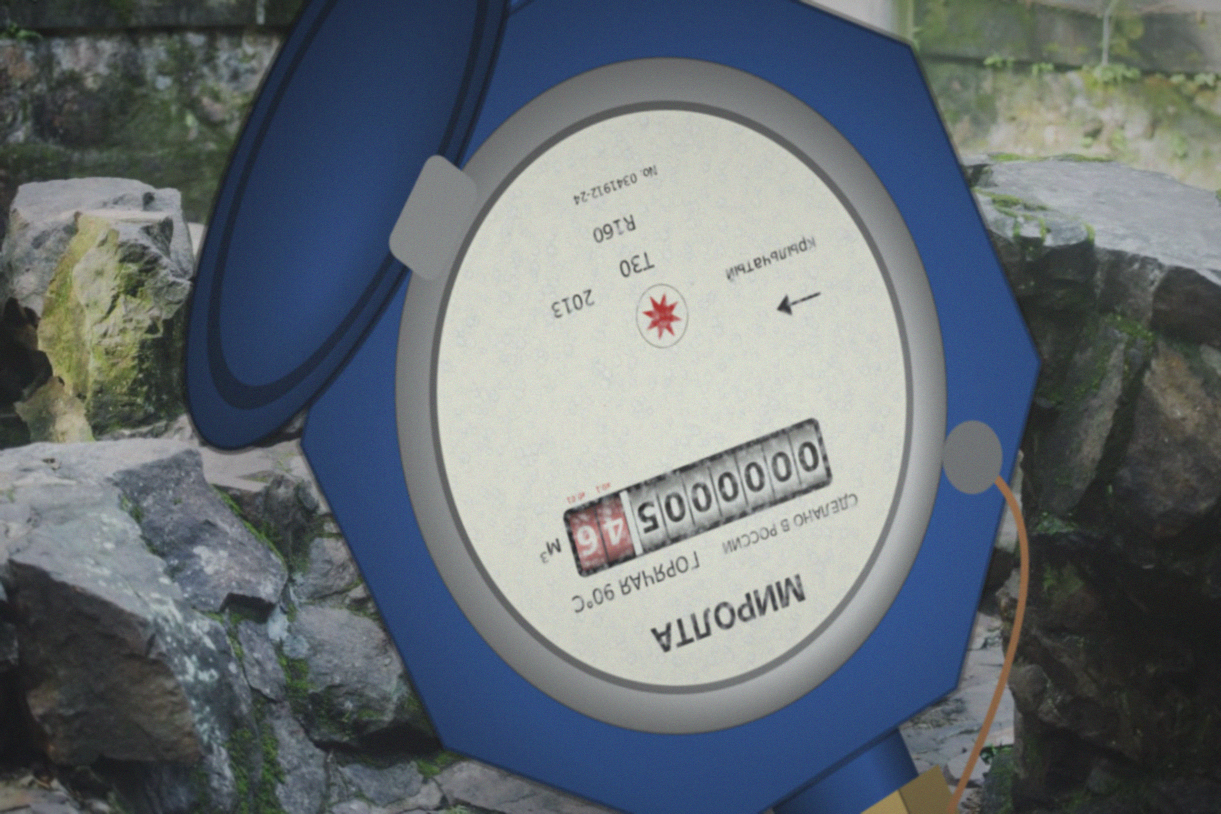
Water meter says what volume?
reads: 5.46 m³
